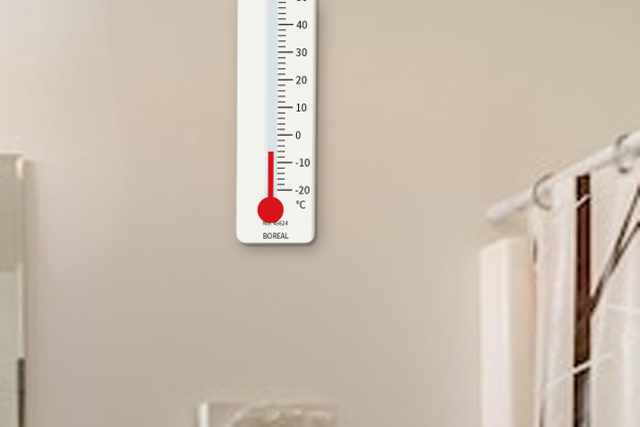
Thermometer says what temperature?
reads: -6 °C
